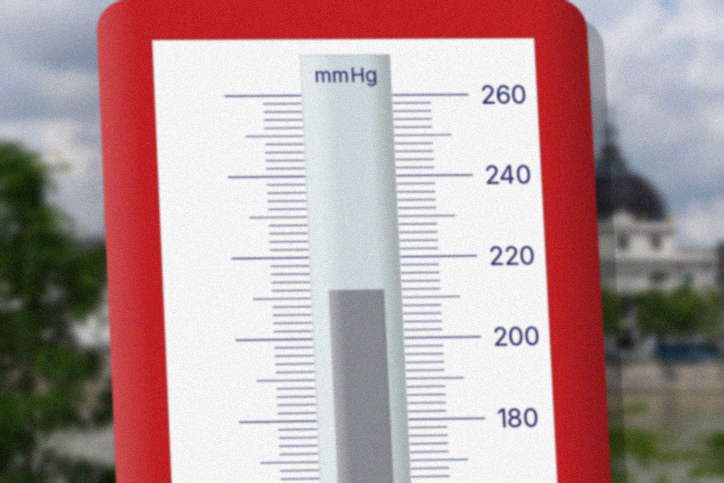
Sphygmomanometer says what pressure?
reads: 212 mmHg
